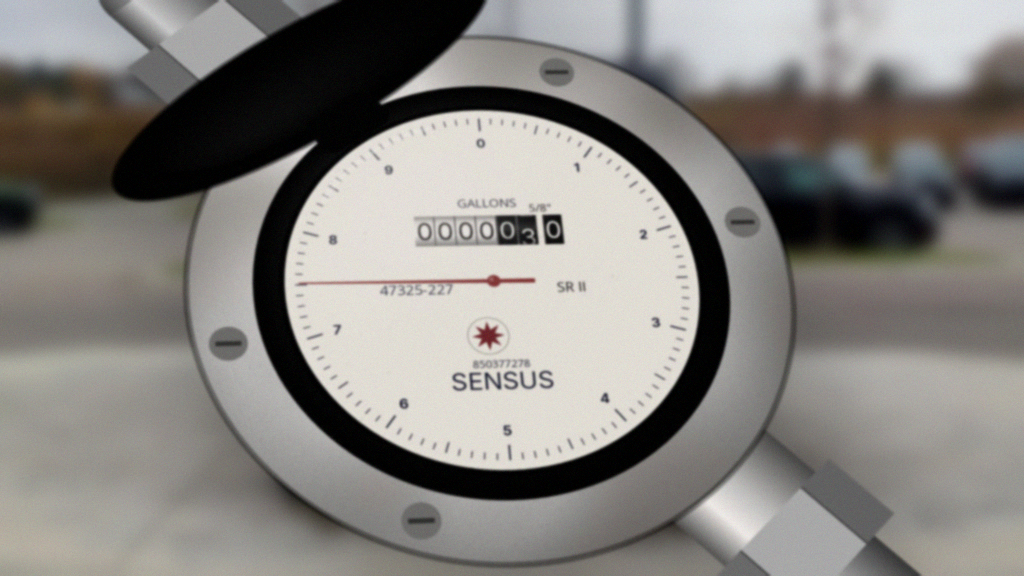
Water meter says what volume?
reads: 27.5 gal
